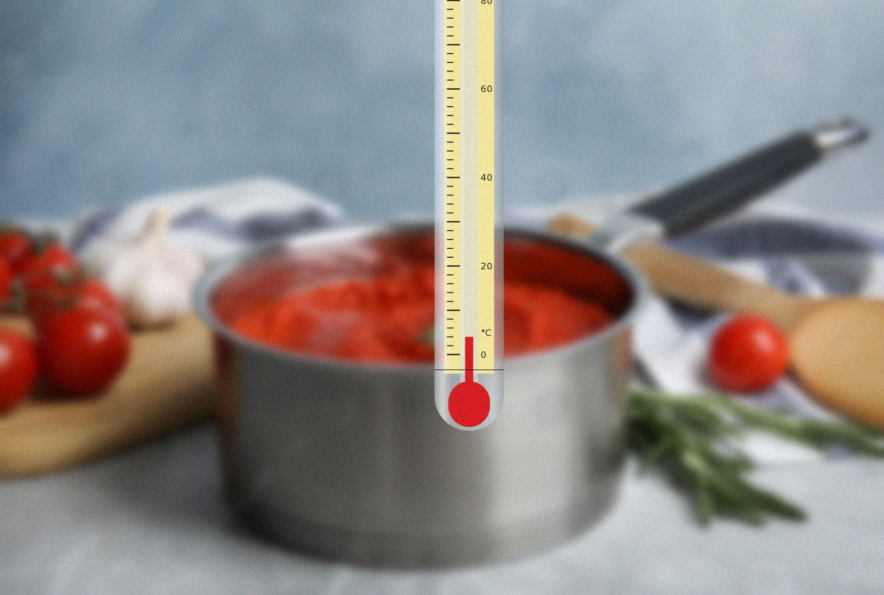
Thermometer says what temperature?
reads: 4 °C
